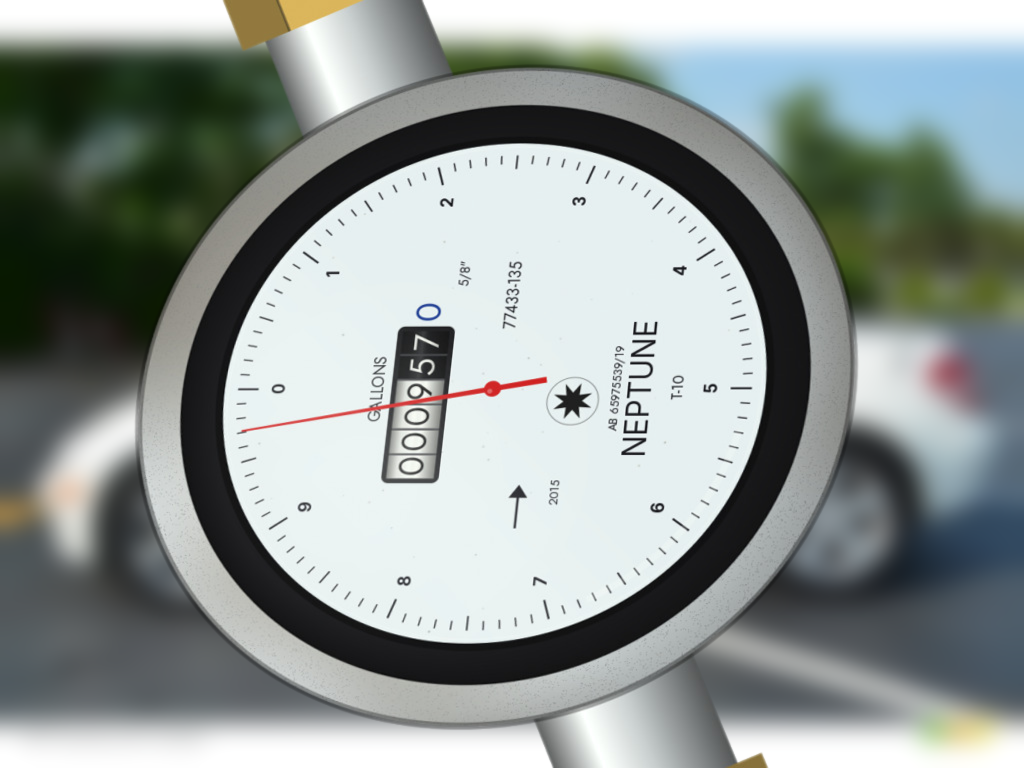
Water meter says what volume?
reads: 9569.7 gal
